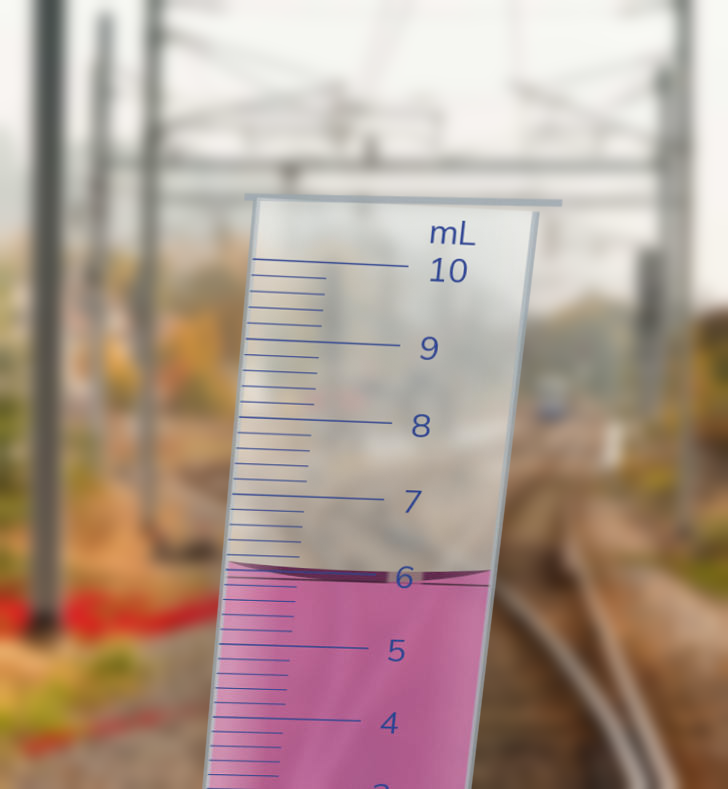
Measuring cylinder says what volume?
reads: 5.9 mL
